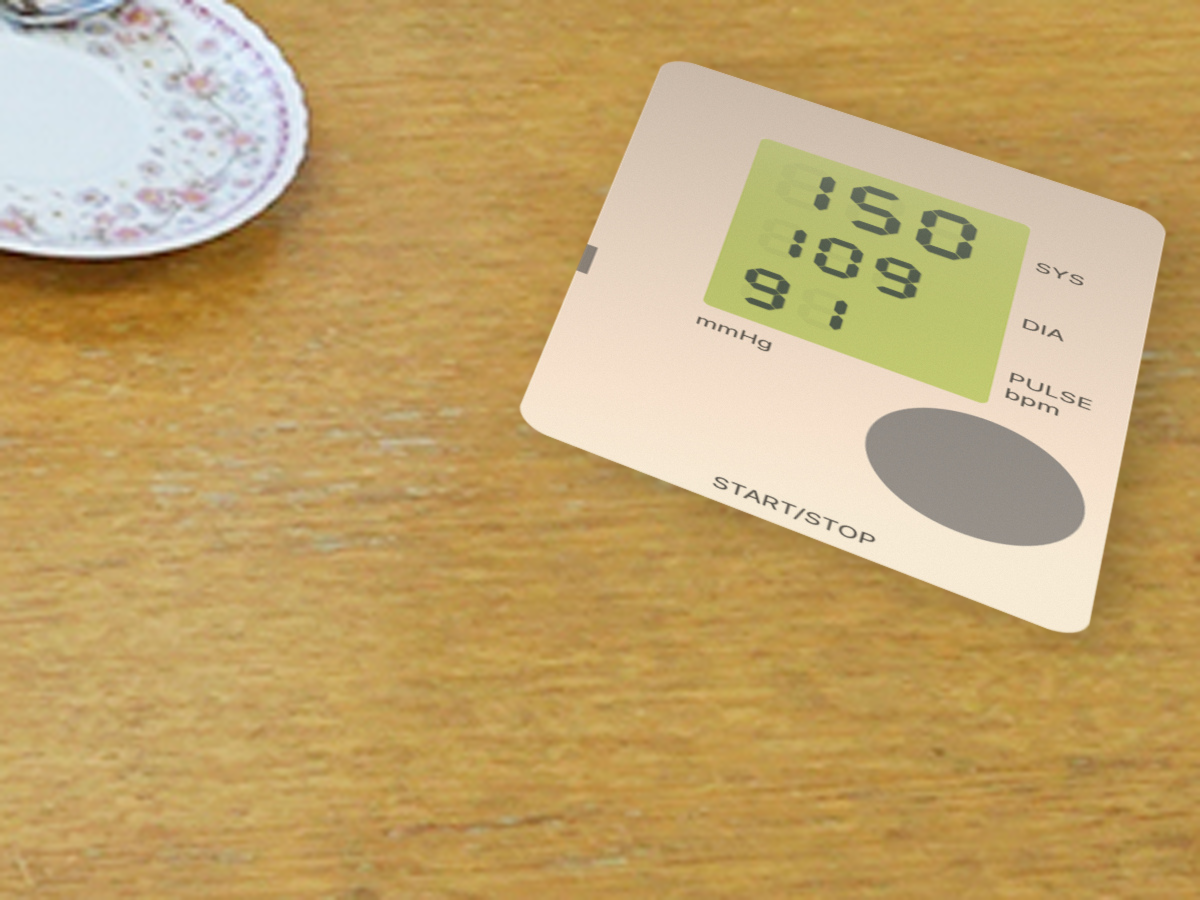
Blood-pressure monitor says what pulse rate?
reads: 91 bpm
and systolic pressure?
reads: 150 mmHg
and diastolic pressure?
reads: 109 mmHg
